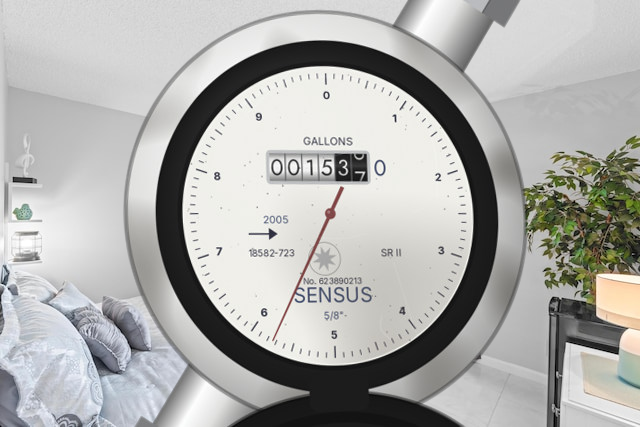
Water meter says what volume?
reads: 15365.7 gal
